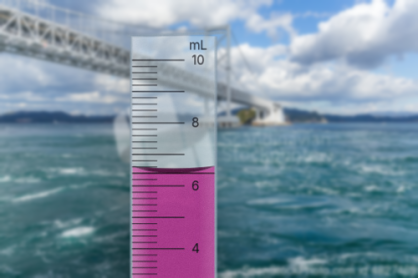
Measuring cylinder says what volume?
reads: 6.4 mL
